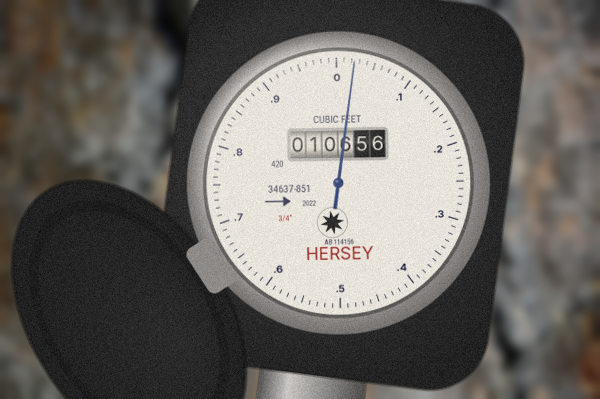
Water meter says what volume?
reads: 10656.02 ft³
